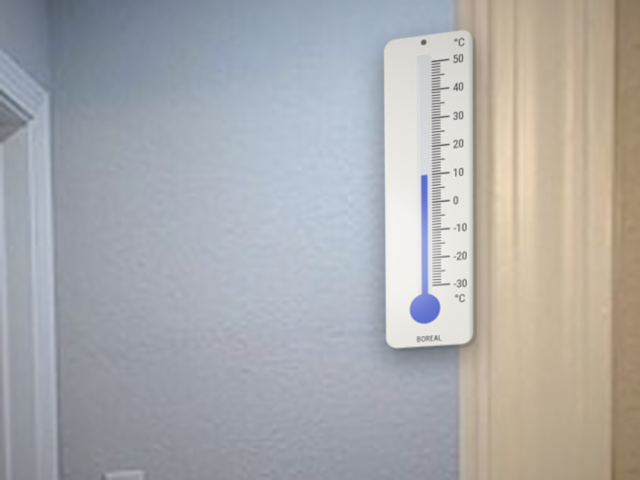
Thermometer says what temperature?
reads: 10 °C
